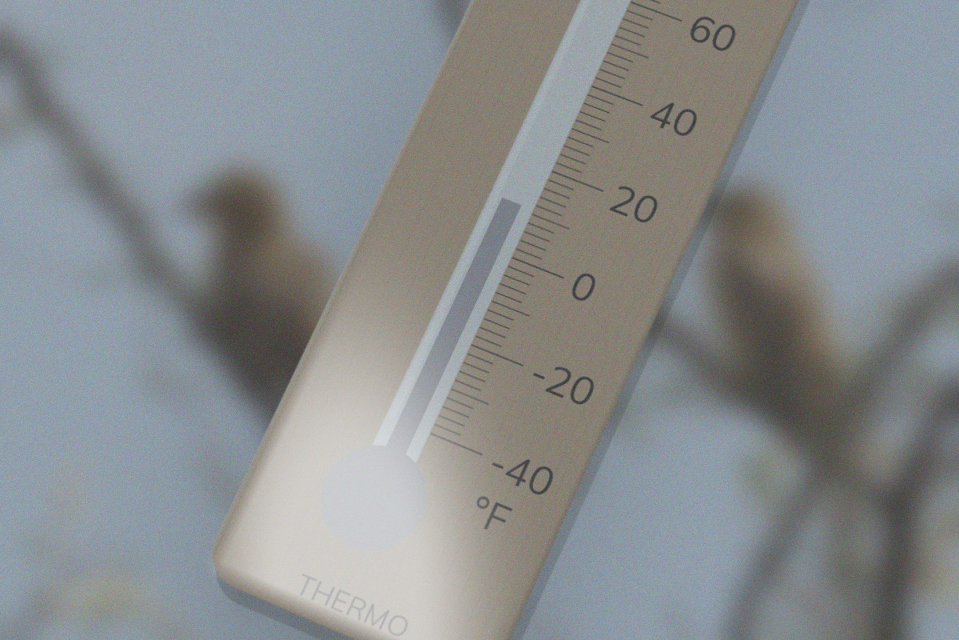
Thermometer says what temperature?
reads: 11 °F
